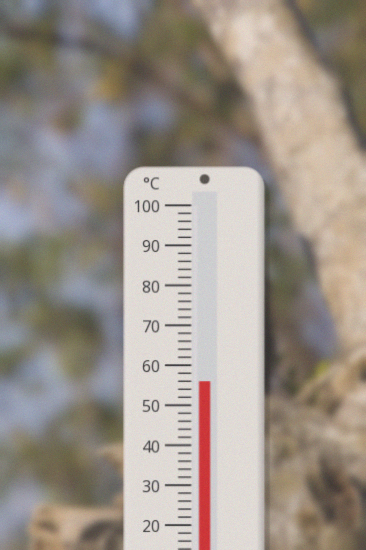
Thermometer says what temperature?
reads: 56 °C
